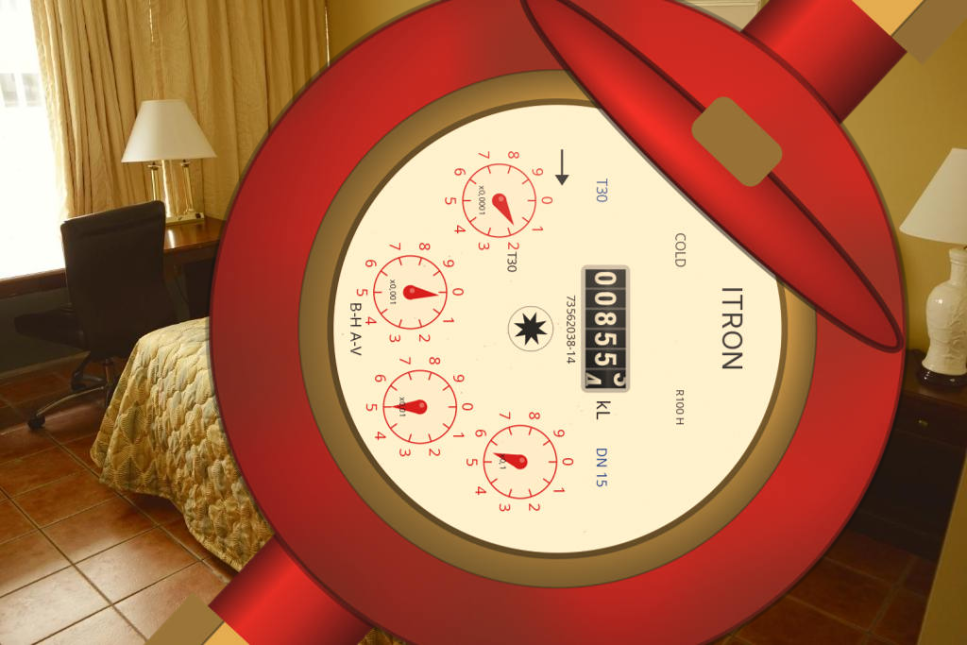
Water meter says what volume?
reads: 8553.5501 kL
